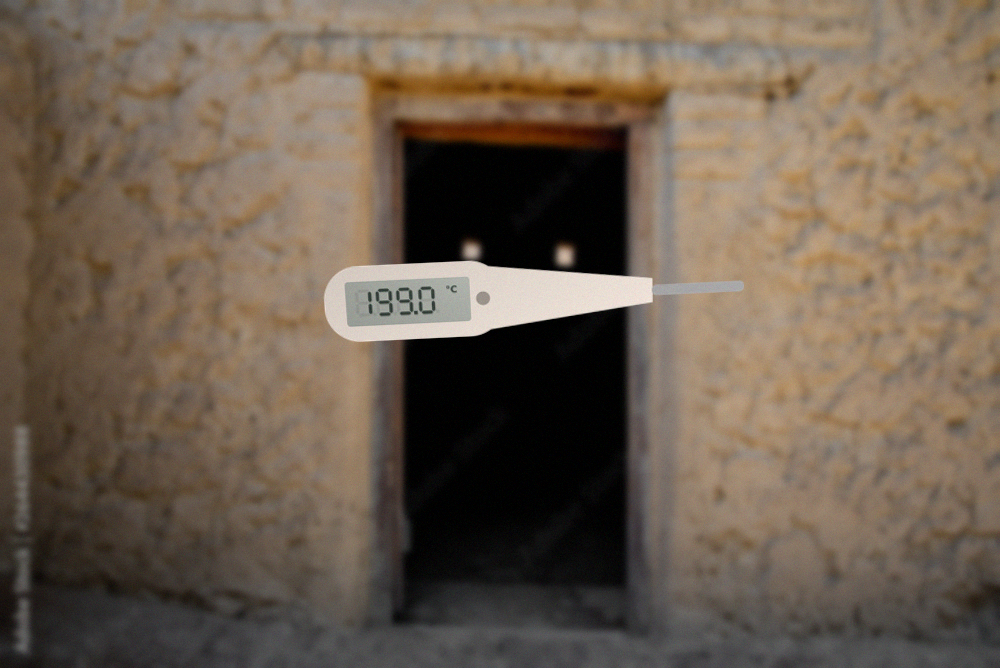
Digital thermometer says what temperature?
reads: 199.0 °C
